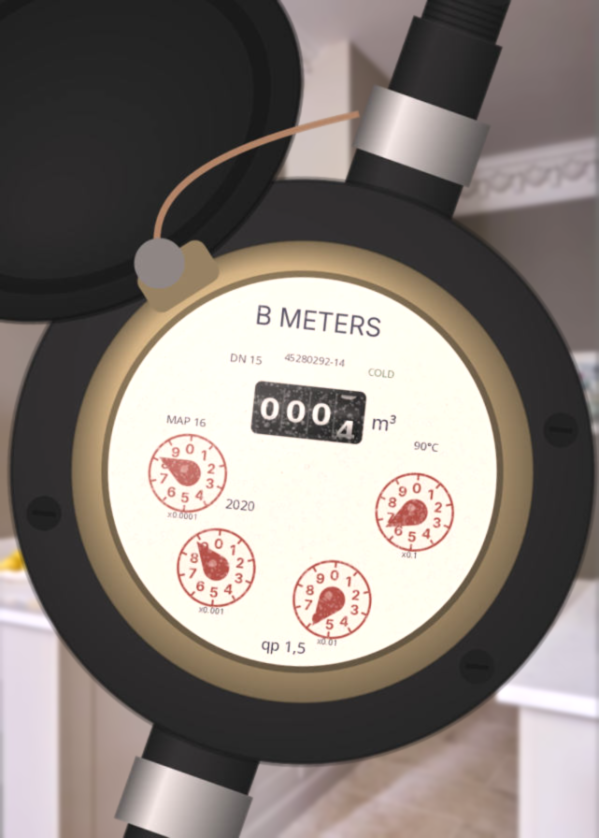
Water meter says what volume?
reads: 3.6588 m³
